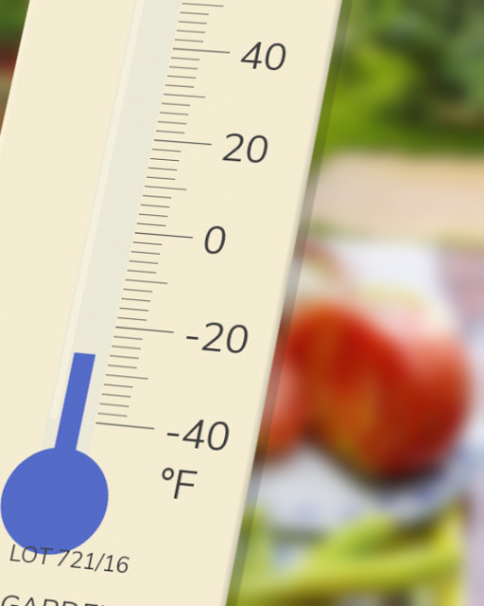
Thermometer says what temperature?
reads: -26 °F
